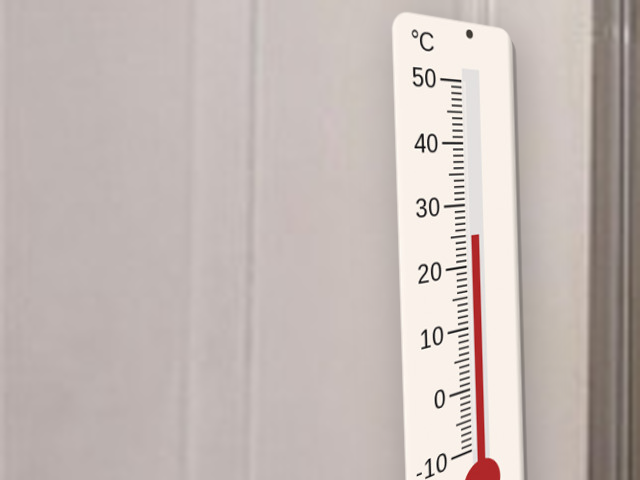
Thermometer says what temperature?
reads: 25 °C
